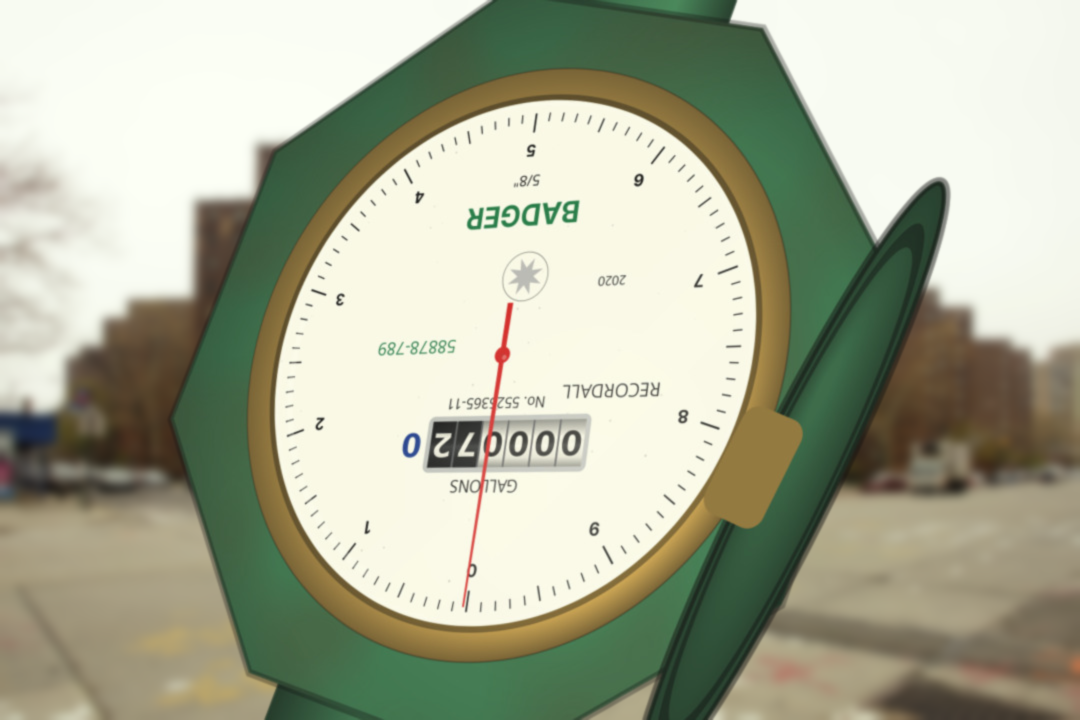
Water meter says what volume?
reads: 720.0 gal
